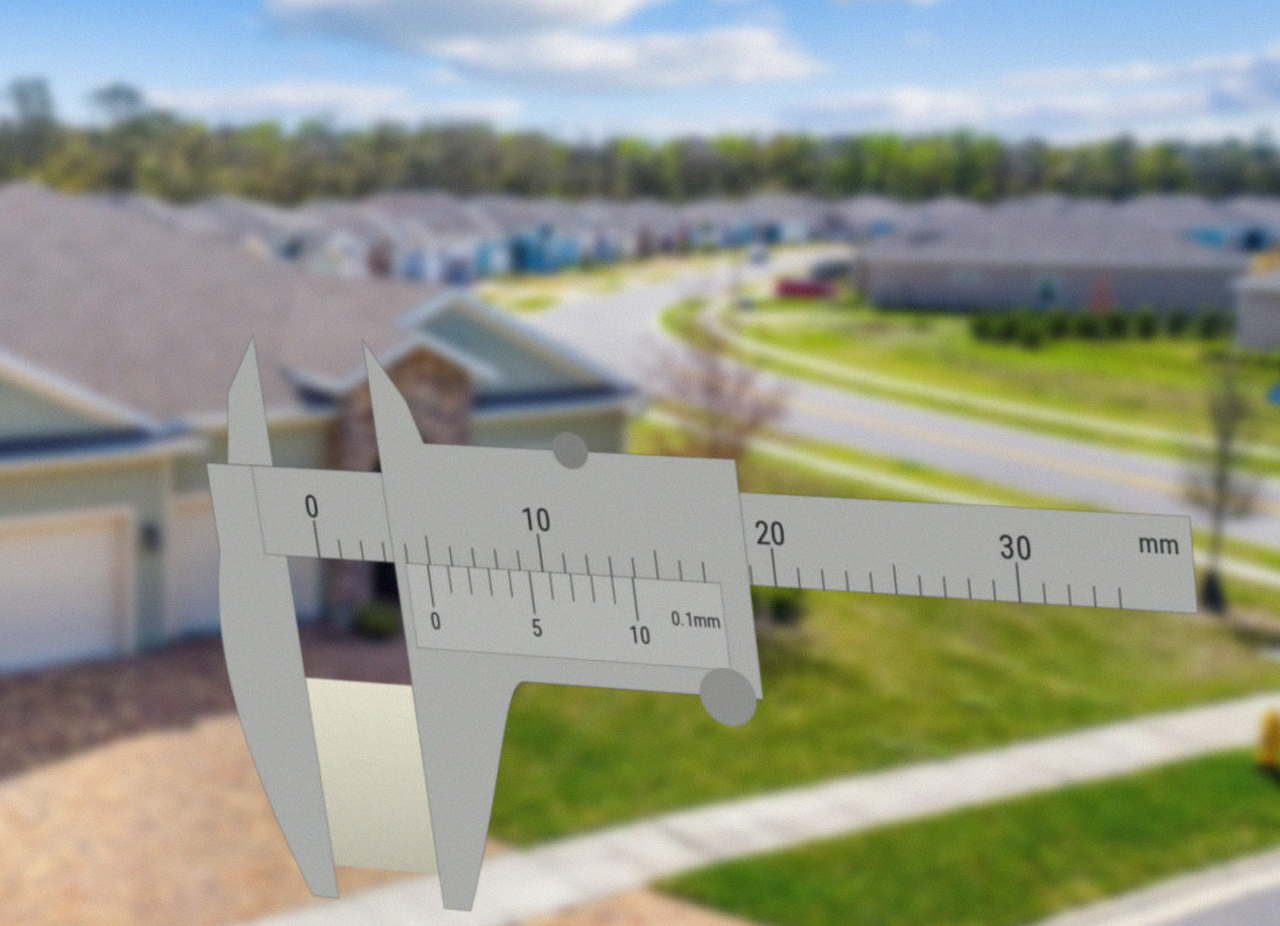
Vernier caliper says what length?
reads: 4.9 mm
